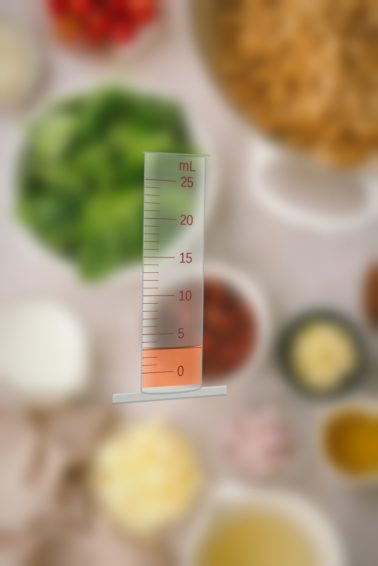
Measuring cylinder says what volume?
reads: 3 mL
